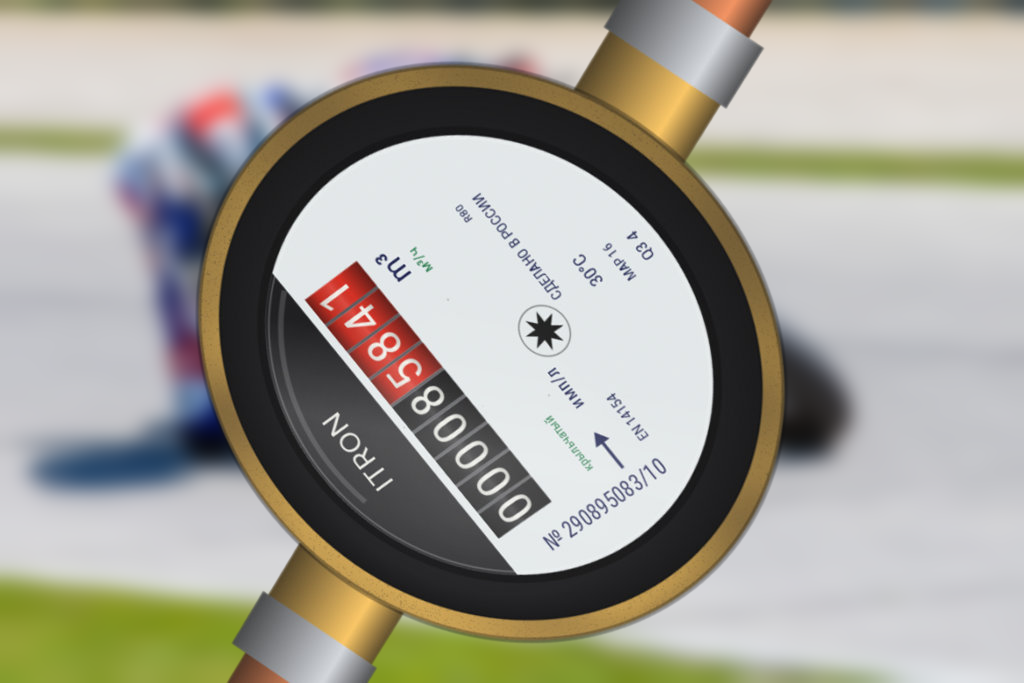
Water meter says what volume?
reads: 8.5841 m³
